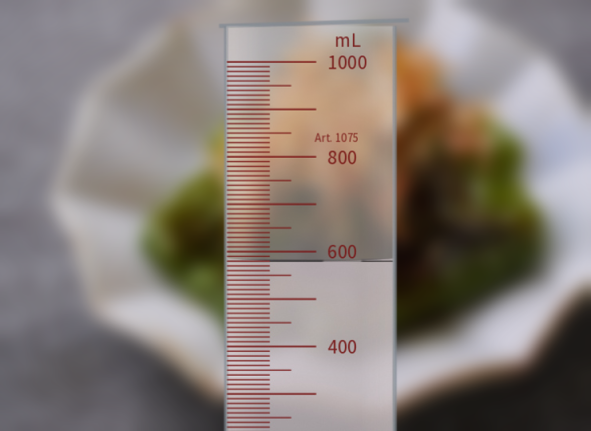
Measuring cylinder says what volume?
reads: 580 mL
